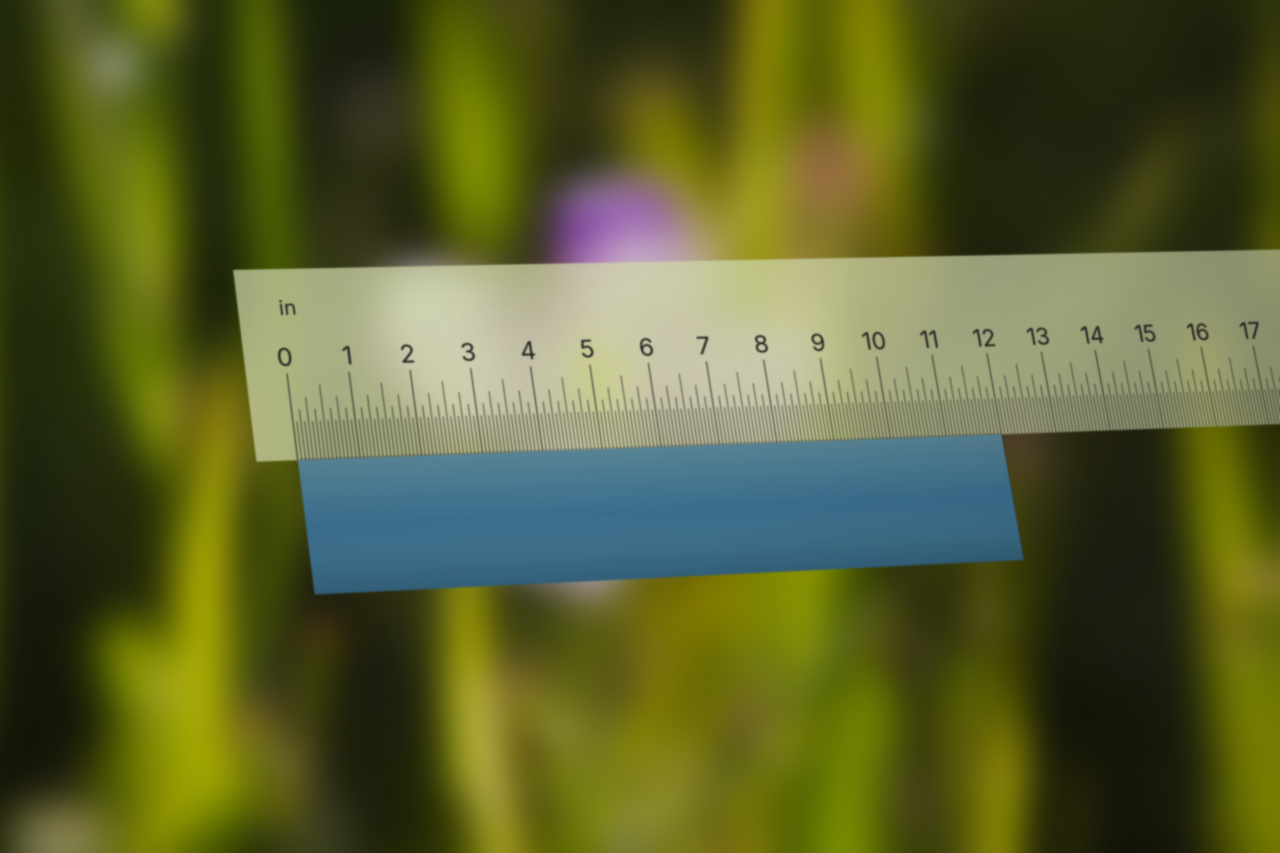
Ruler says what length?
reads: 12 in
